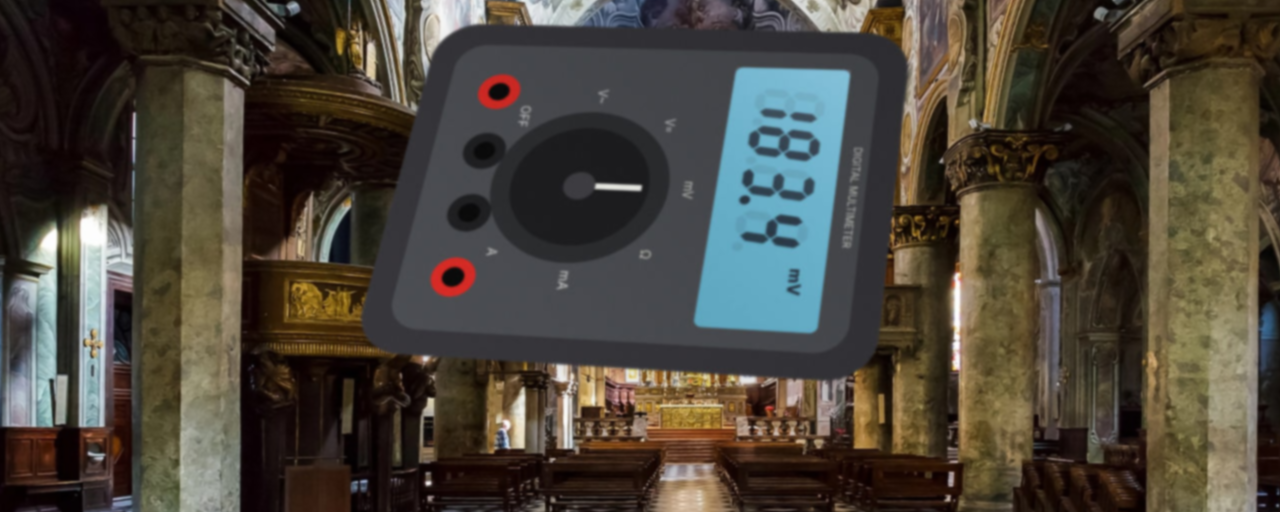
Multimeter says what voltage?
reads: 183.4 mV
